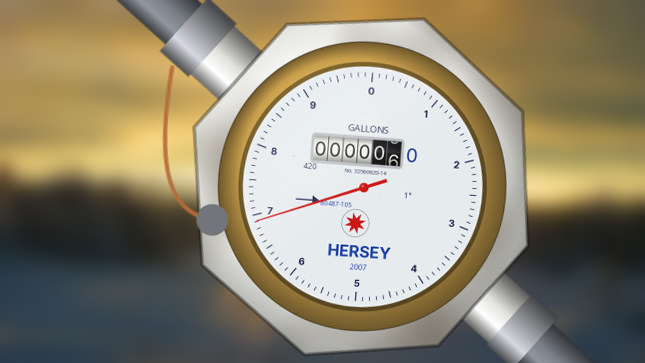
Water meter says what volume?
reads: 56.9 gal
